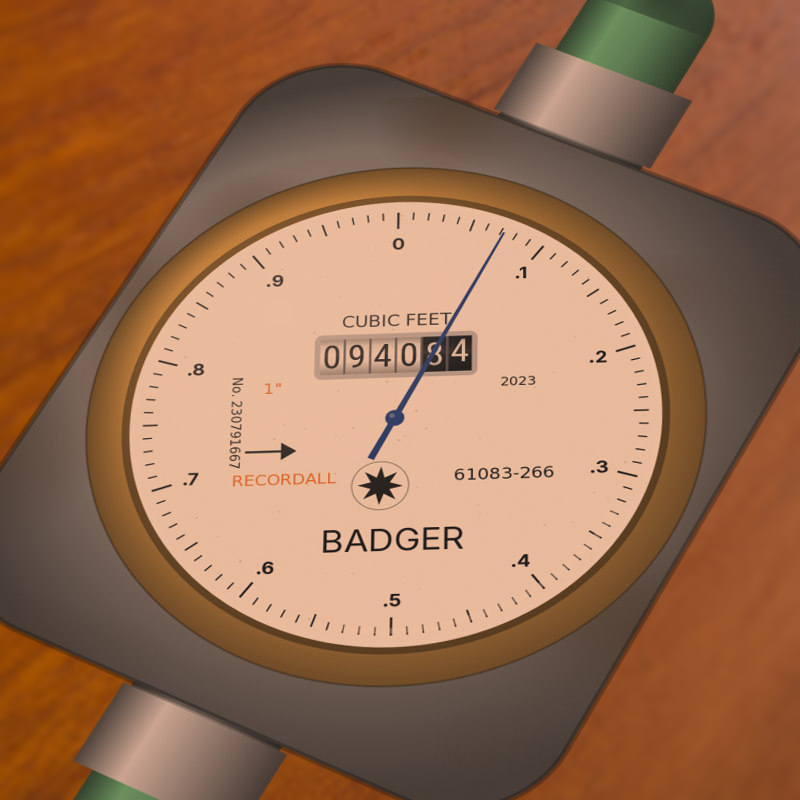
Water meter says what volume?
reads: 94084.07 ft³
